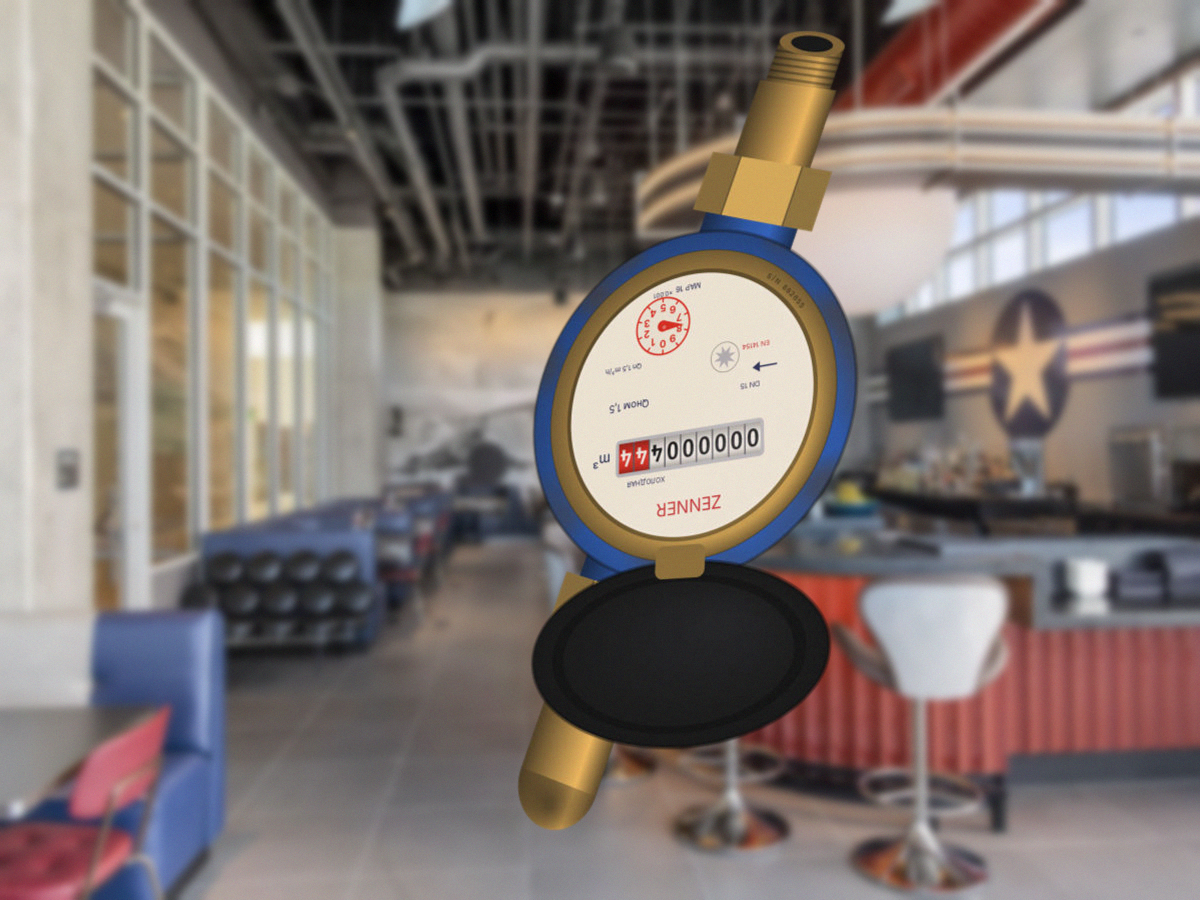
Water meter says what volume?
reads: 4.447 m³
